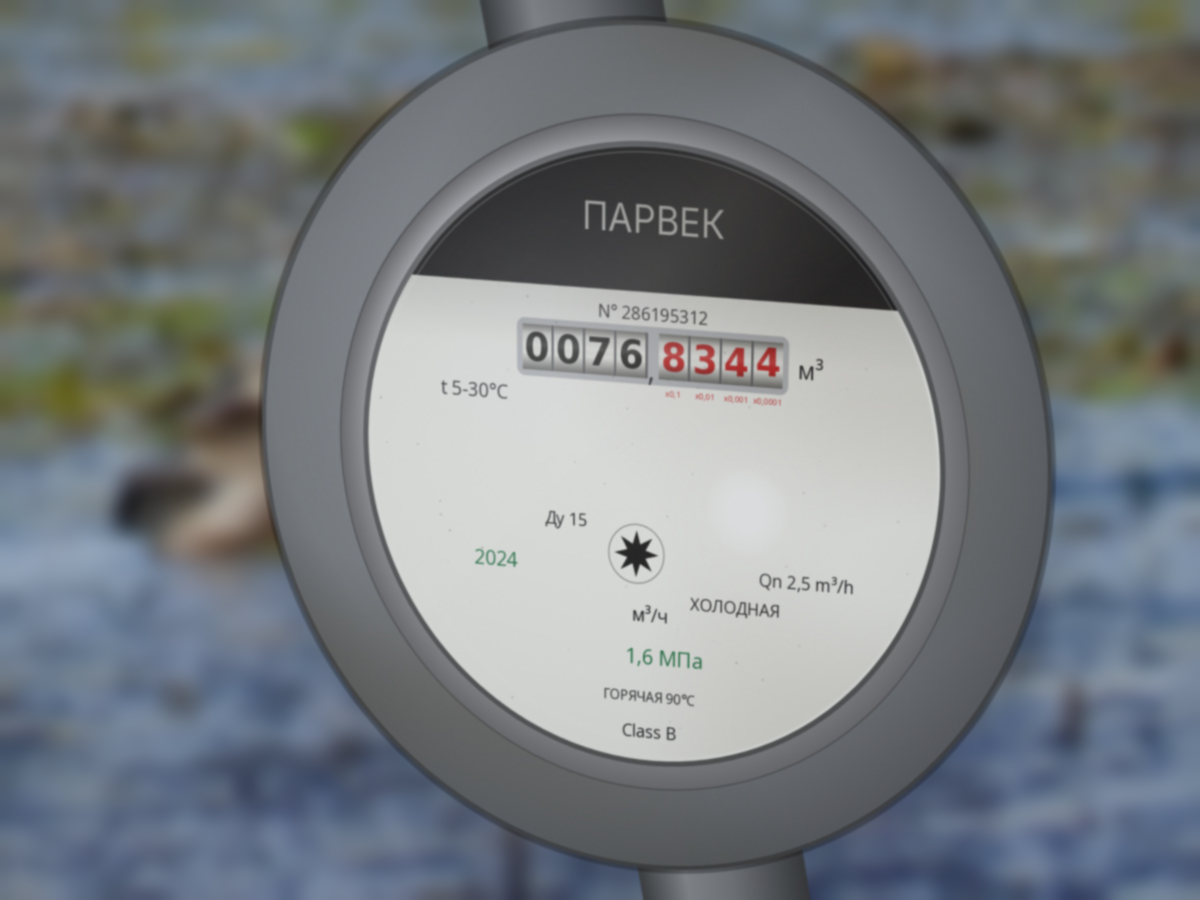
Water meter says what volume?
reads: 76.8344 m³
